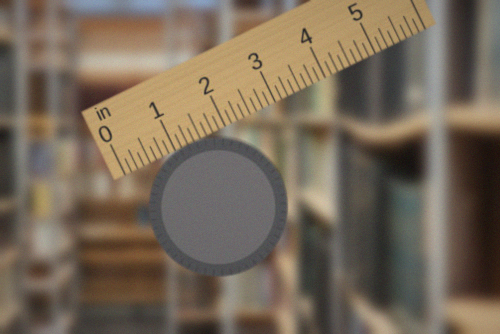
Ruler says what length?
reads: 2.5 in
